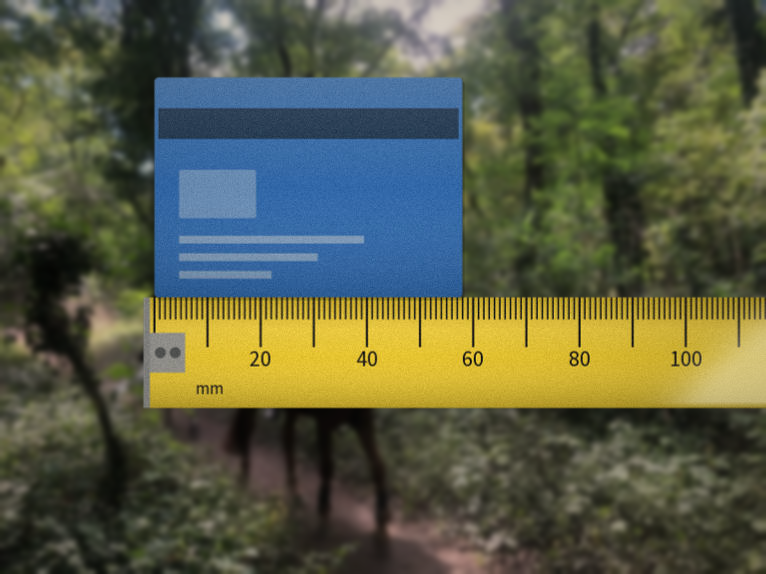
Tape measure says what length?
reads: 58 mm
